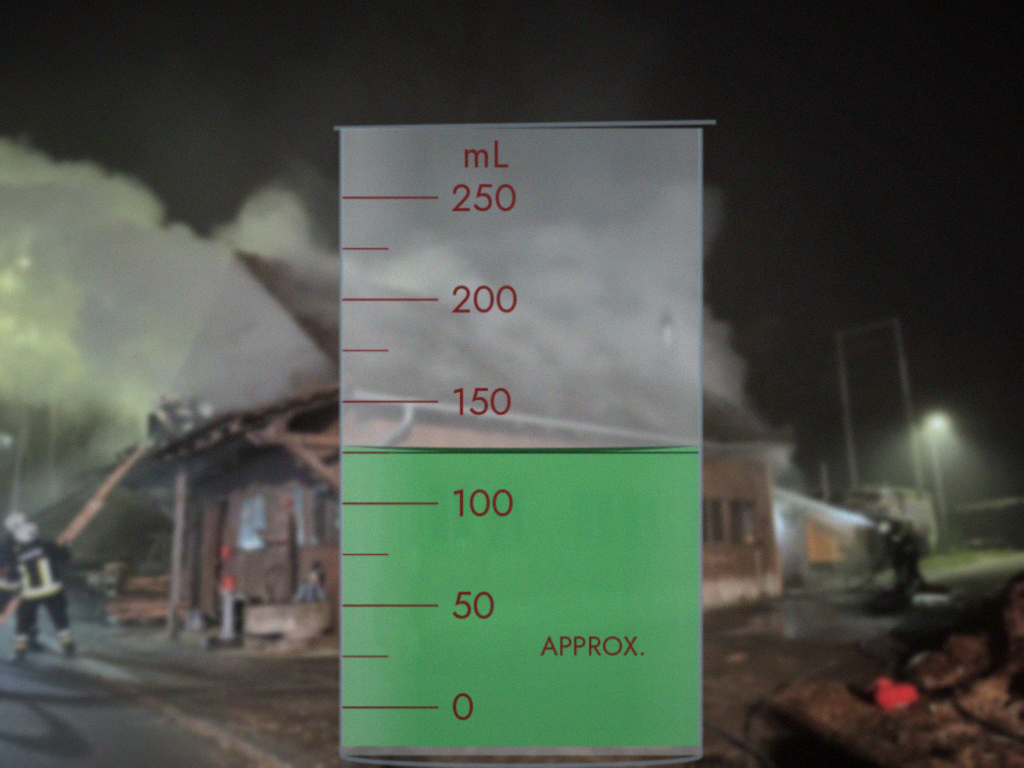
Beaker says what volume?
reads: 125 mL
